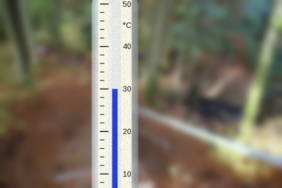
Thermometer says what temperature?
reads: 30 °C
